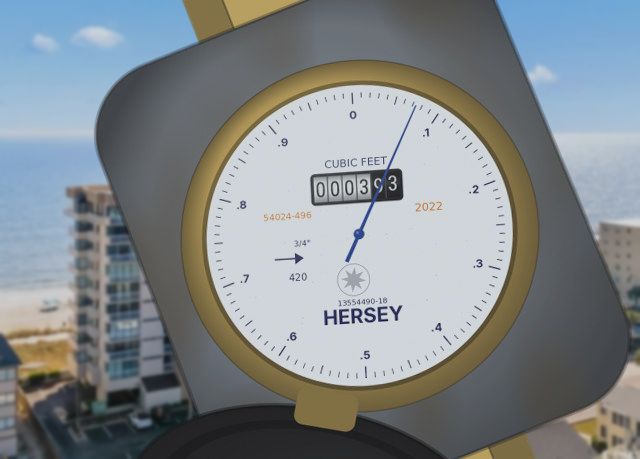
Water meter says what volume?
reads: 393.07 ft³
